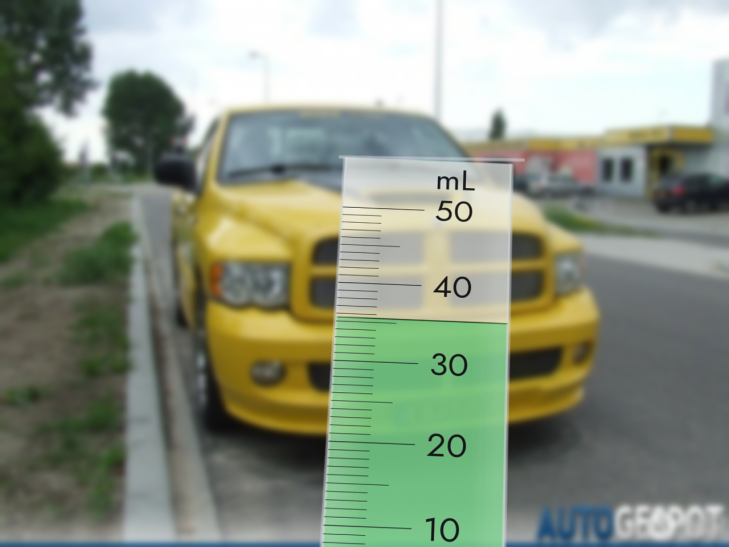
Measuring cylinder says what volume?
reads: 35.5 mL
